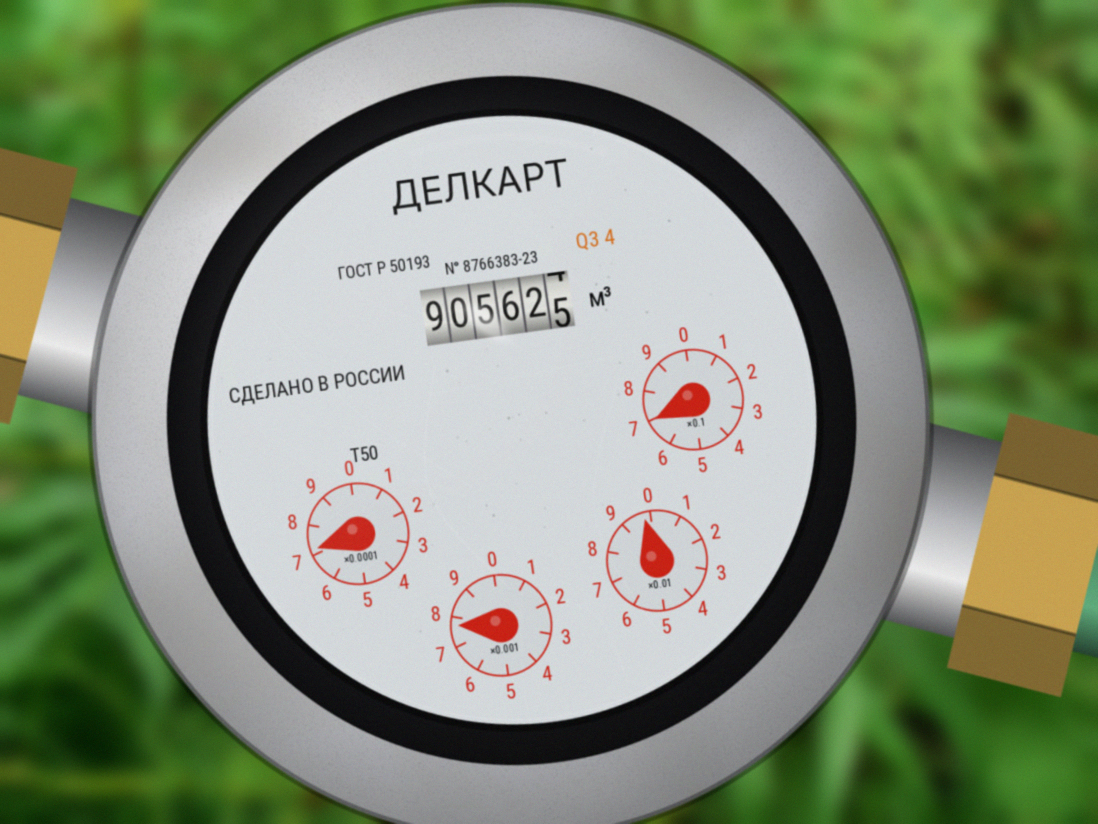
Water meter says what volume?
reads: 905624.6977 m³
